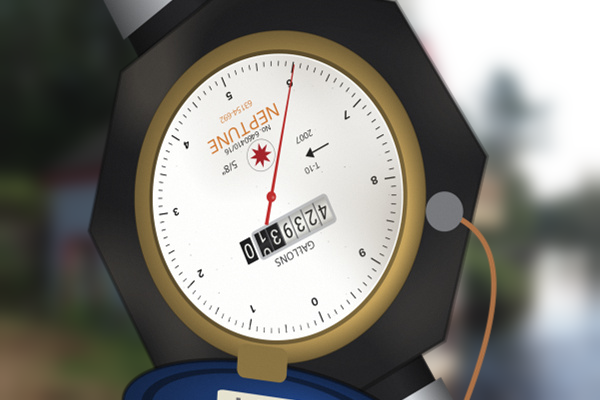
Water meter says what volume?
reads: 4239306.0 gal
